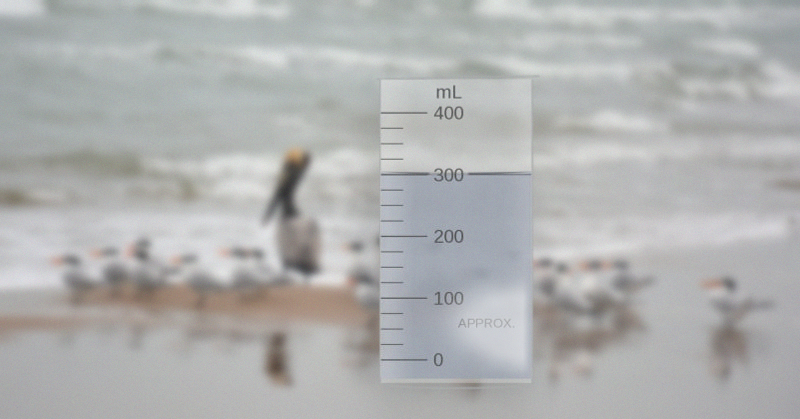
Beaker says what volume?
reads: 300 mL
